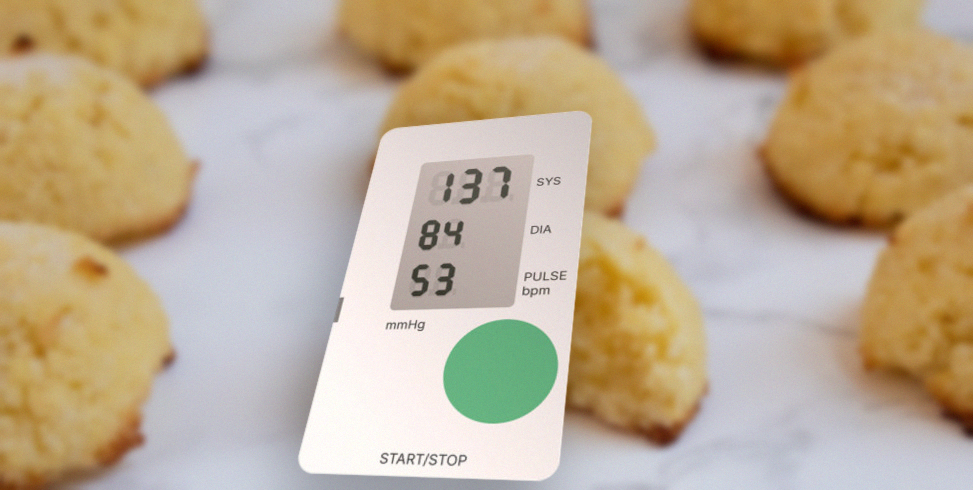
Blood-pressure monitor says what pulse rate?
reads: 53 bpm
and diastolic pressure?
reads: 84 mmHg
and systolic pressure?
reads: 137 mmHg
